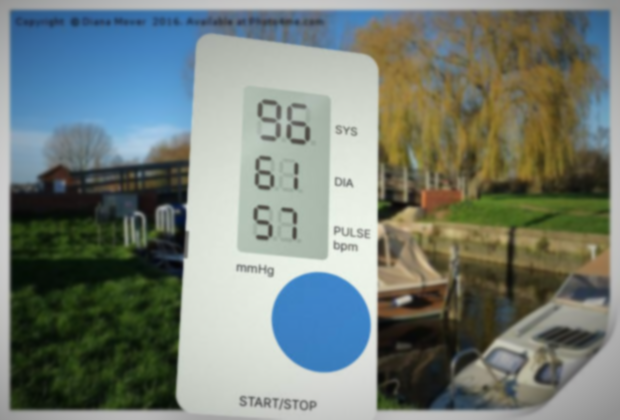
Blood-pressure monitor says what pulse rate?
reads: 57 bpm
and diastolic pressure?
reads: 61 mmHg
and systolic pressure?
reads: 96 mmHg
